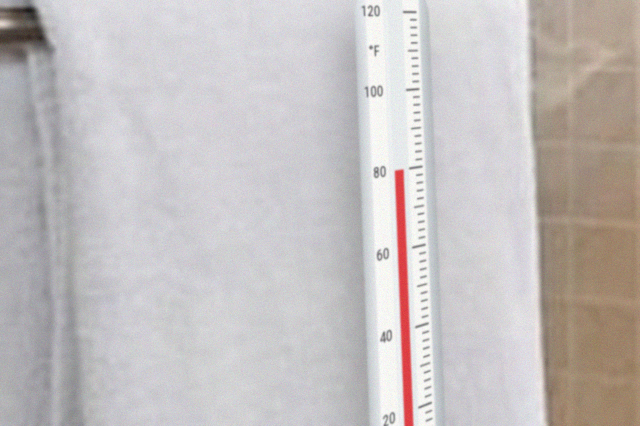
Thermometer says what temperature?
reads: 80 °F
